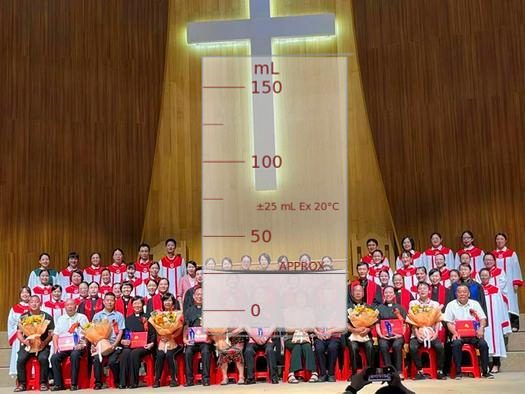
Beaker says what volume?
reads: 25 mL
